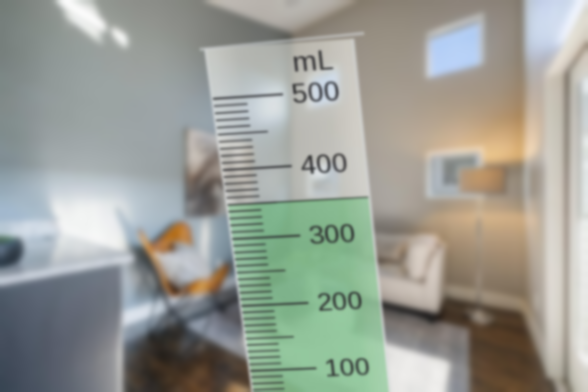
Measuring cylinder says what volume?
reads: 350 mL
